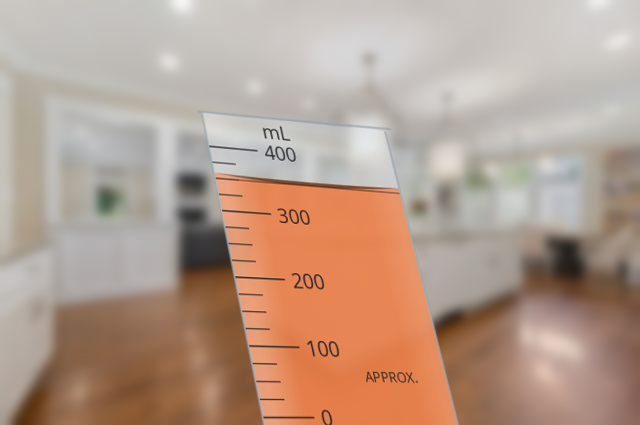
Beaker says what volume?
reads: 350 mL
